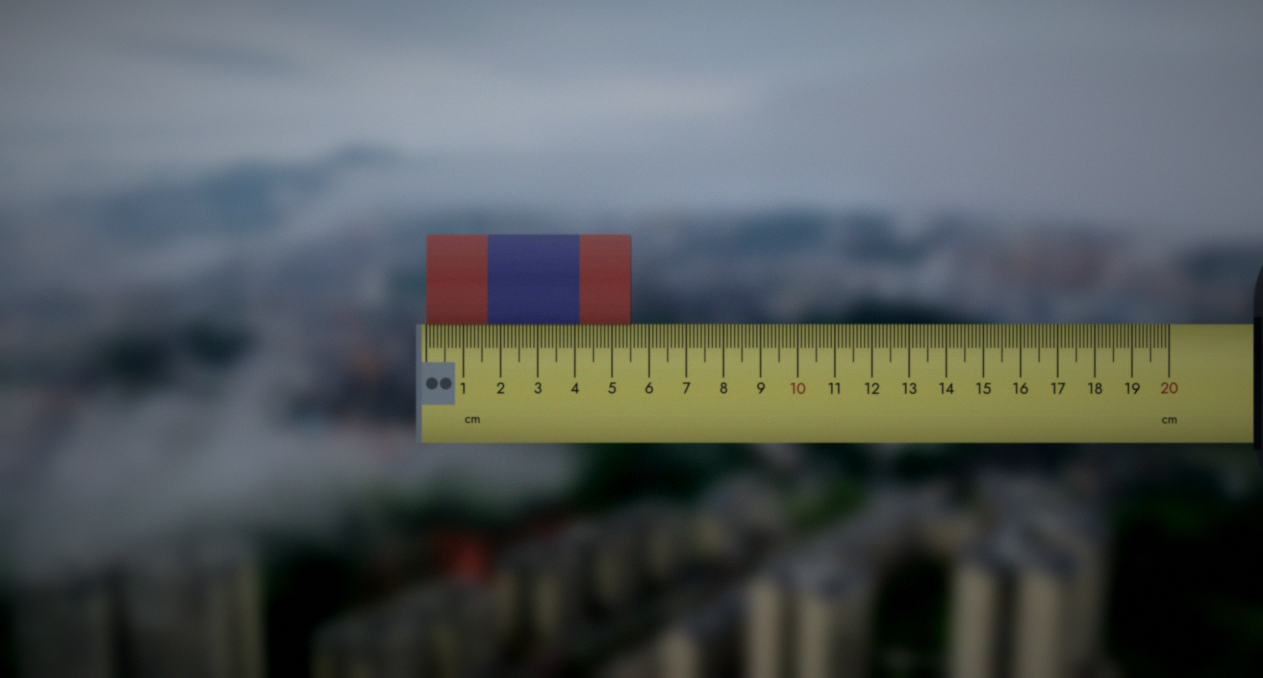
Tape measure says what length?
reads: 5.5 cm
